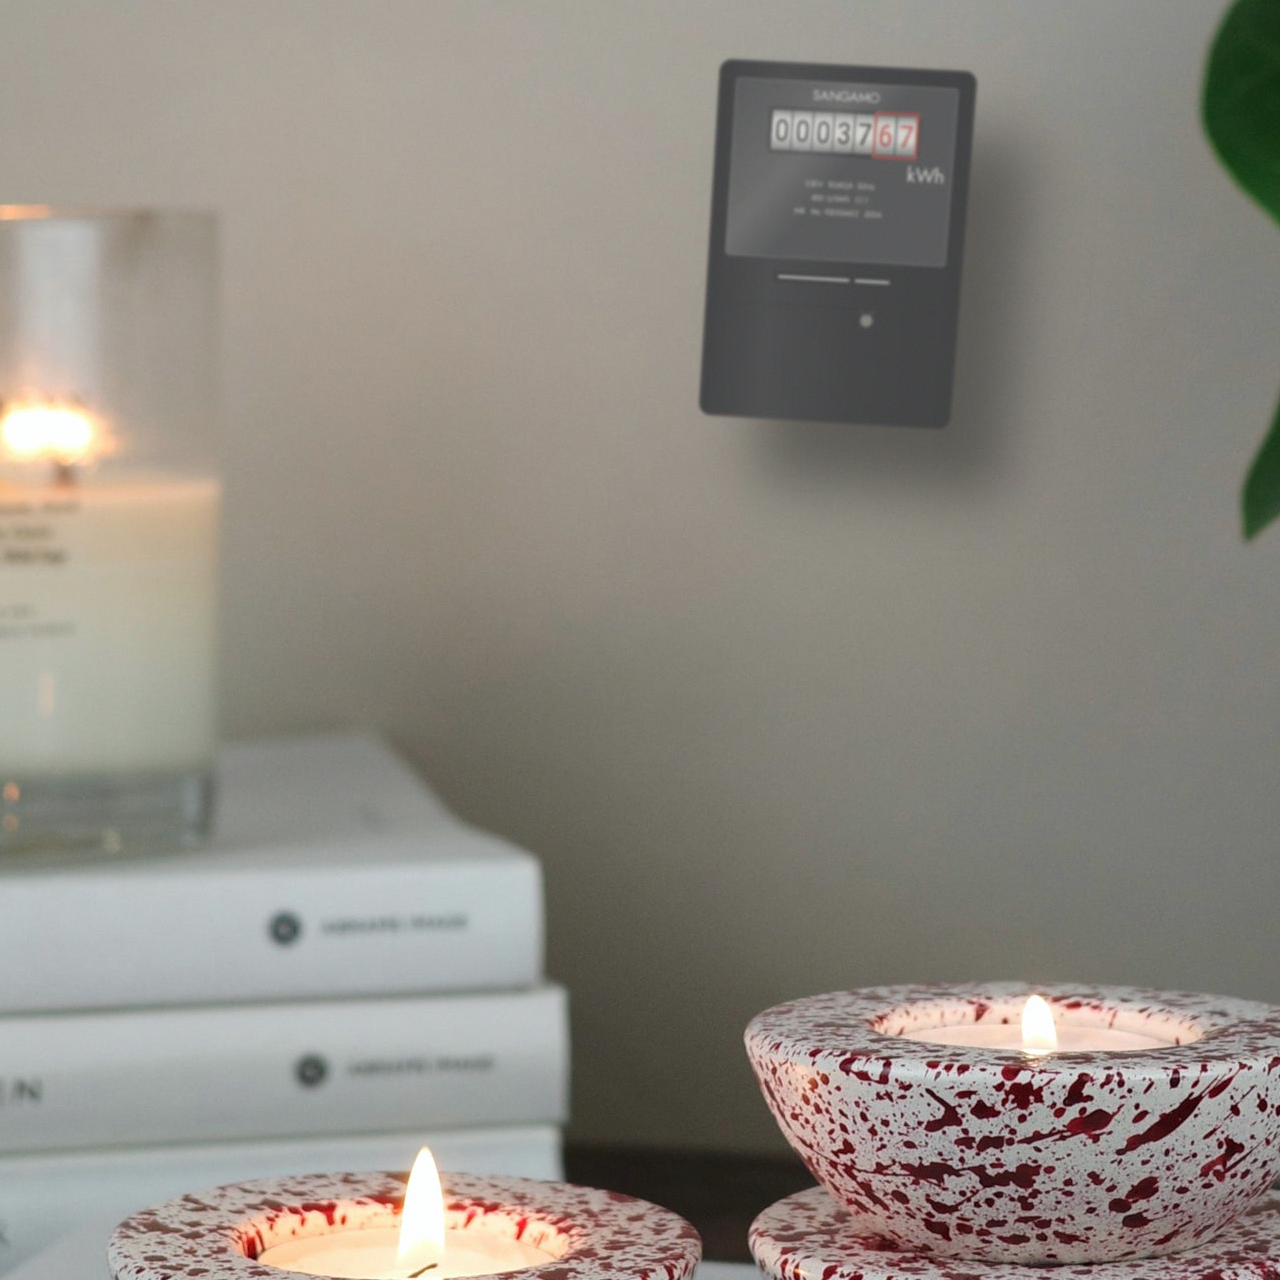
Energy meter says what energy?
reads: 37.67 kWh
